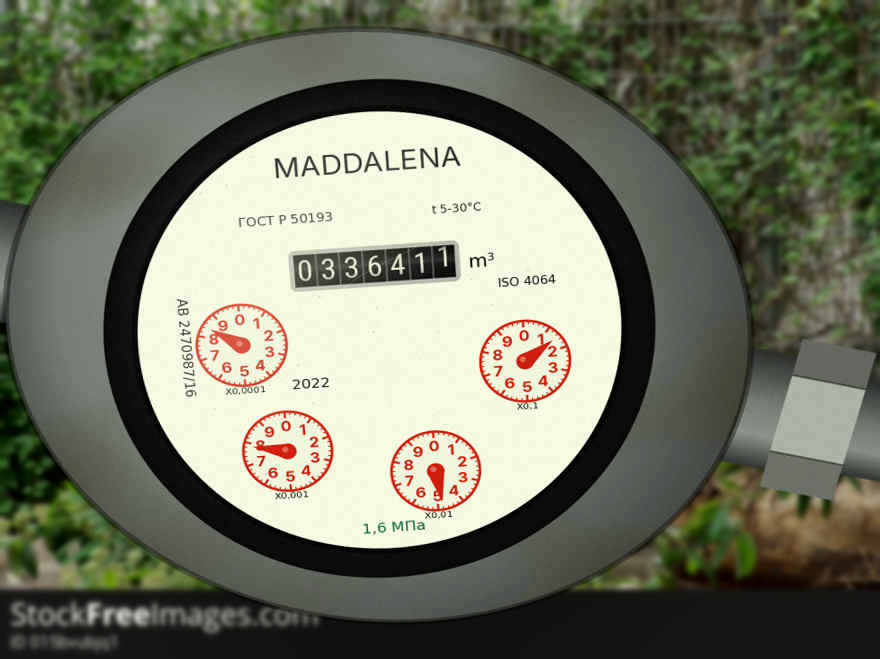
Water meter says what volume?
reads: 336411.1478 m³
